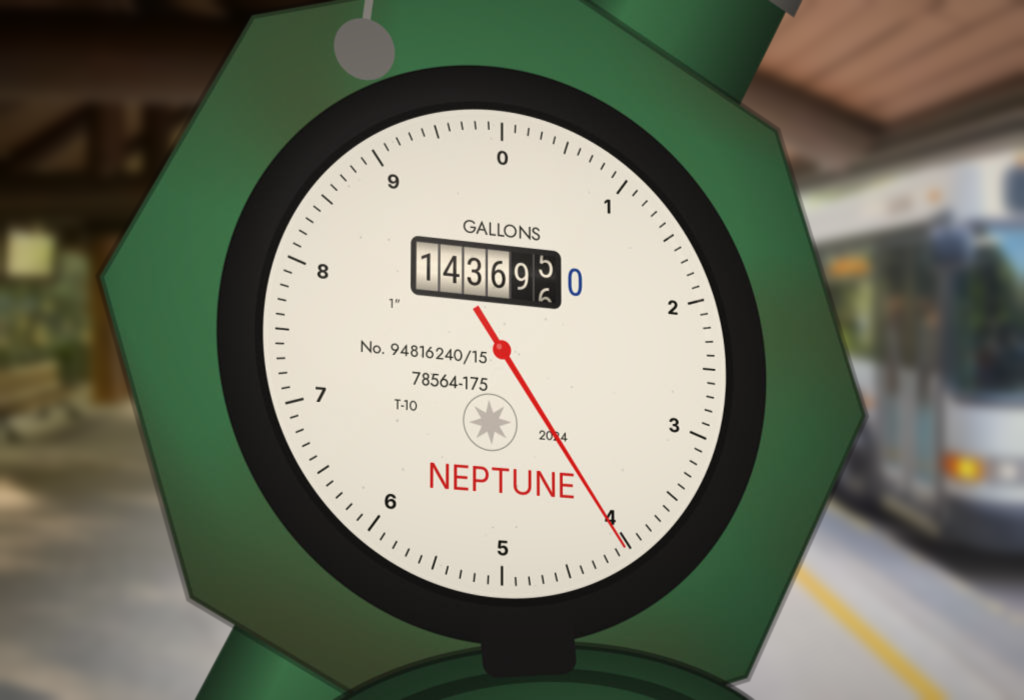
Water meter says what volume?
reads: 1436954.0 gal
